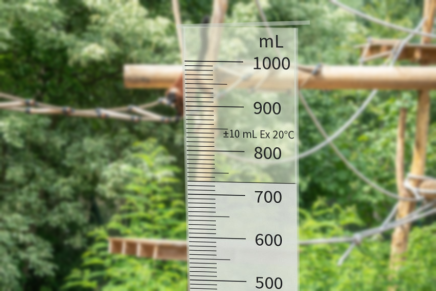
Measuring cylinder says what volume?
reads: 730 mL
